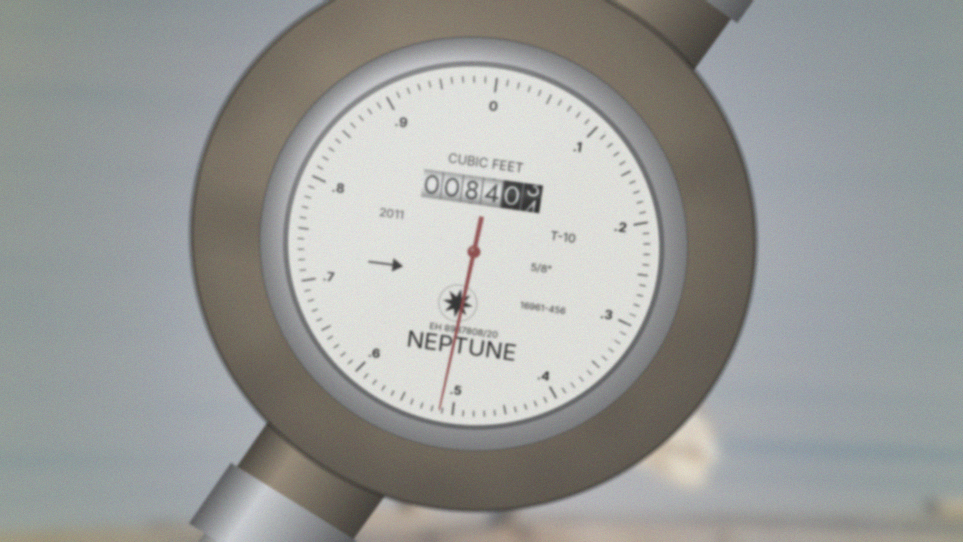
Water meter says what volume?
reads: 8403.51 ft³
